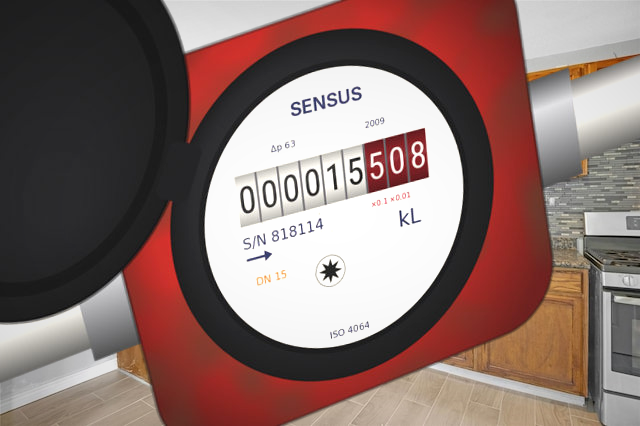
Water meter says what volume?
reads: 15.508 kL
